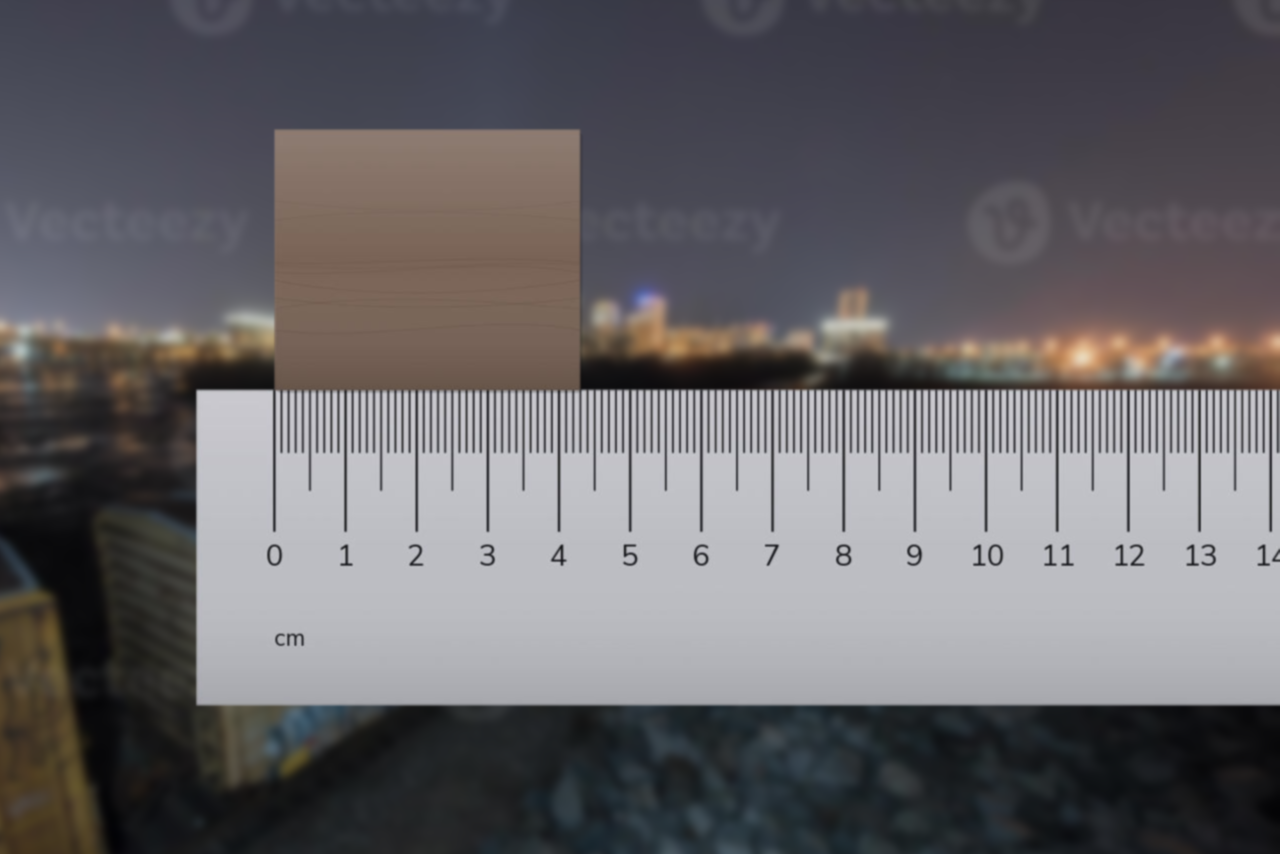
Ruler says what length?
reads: 4.3 cm
